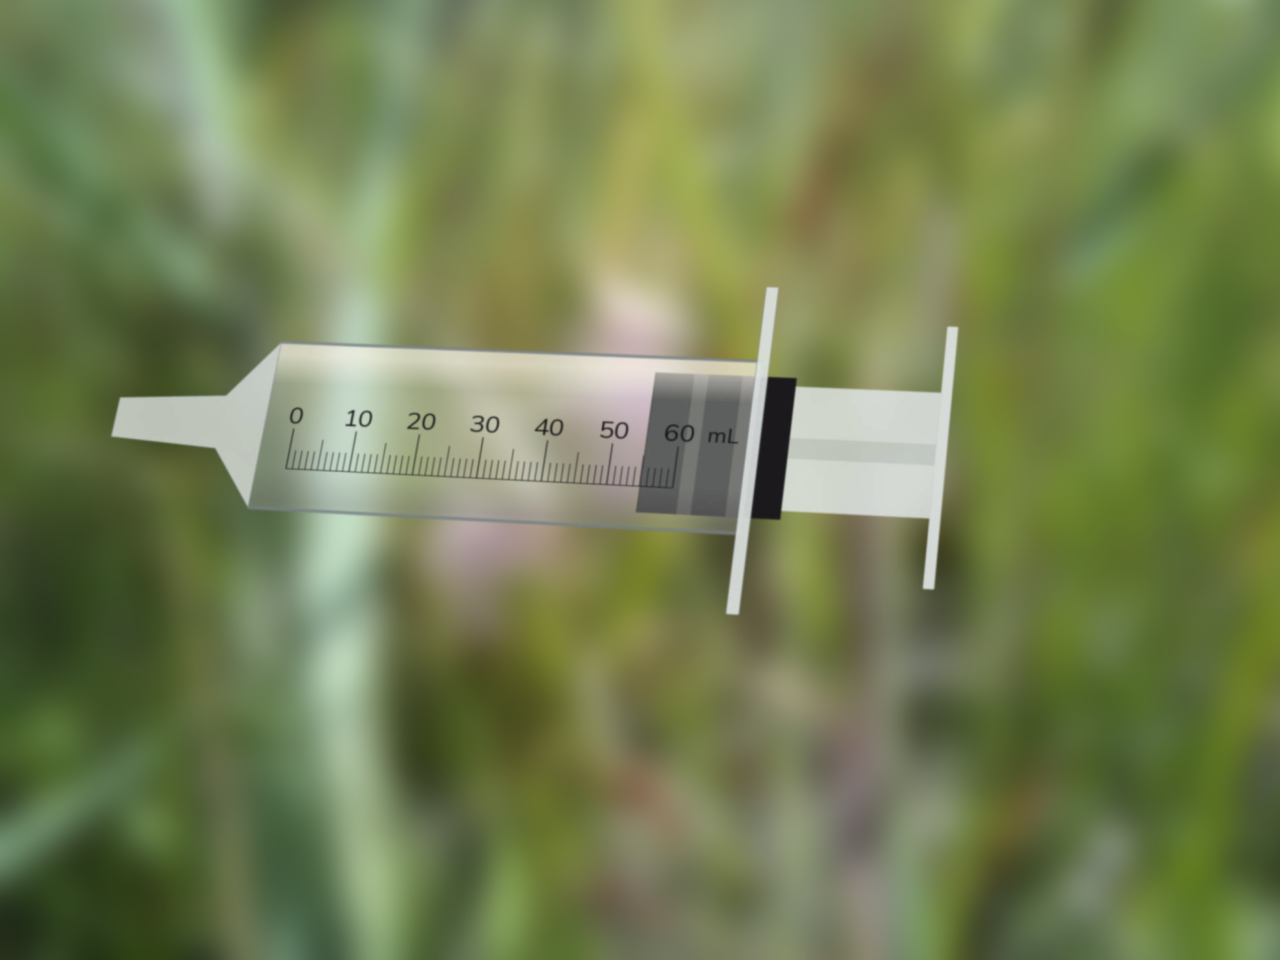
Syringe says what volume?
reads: 55 mL
